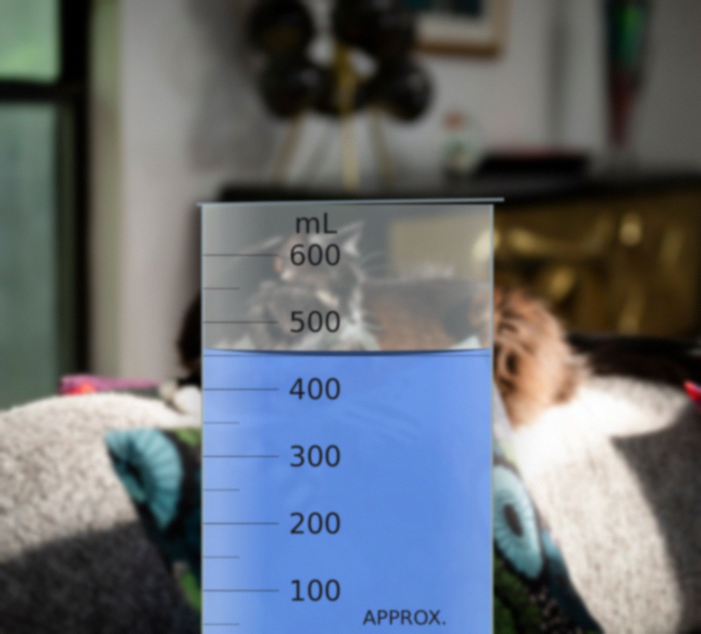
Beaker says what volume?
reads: 450 mL
